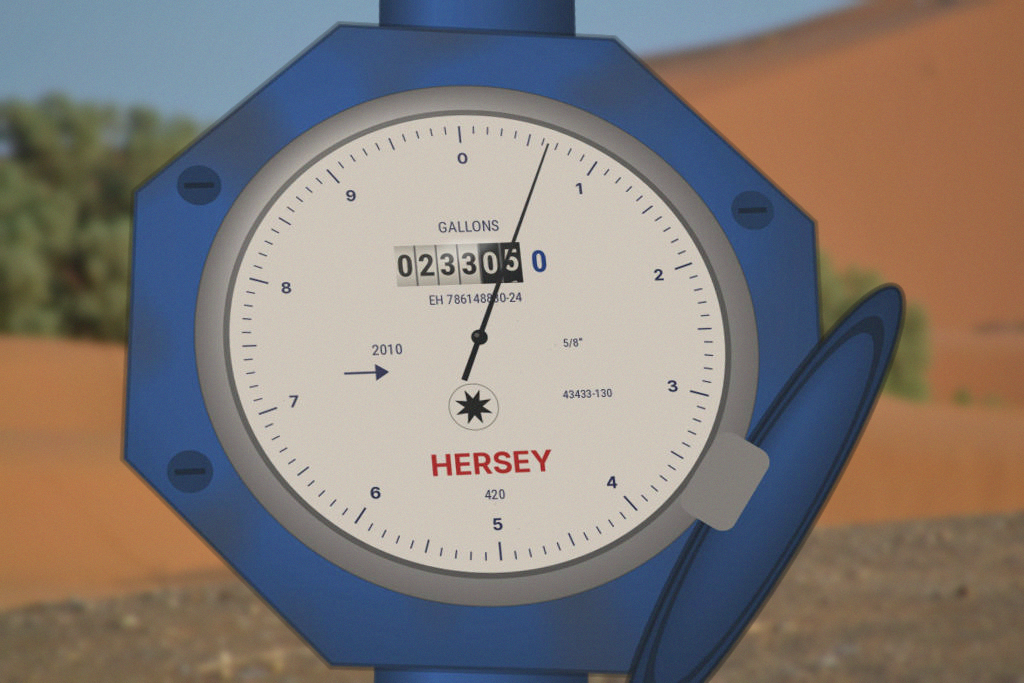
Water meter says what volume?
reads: 233050.6 gal
